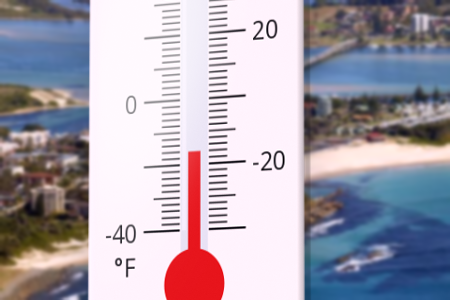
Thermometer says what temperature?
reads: -16 °F
